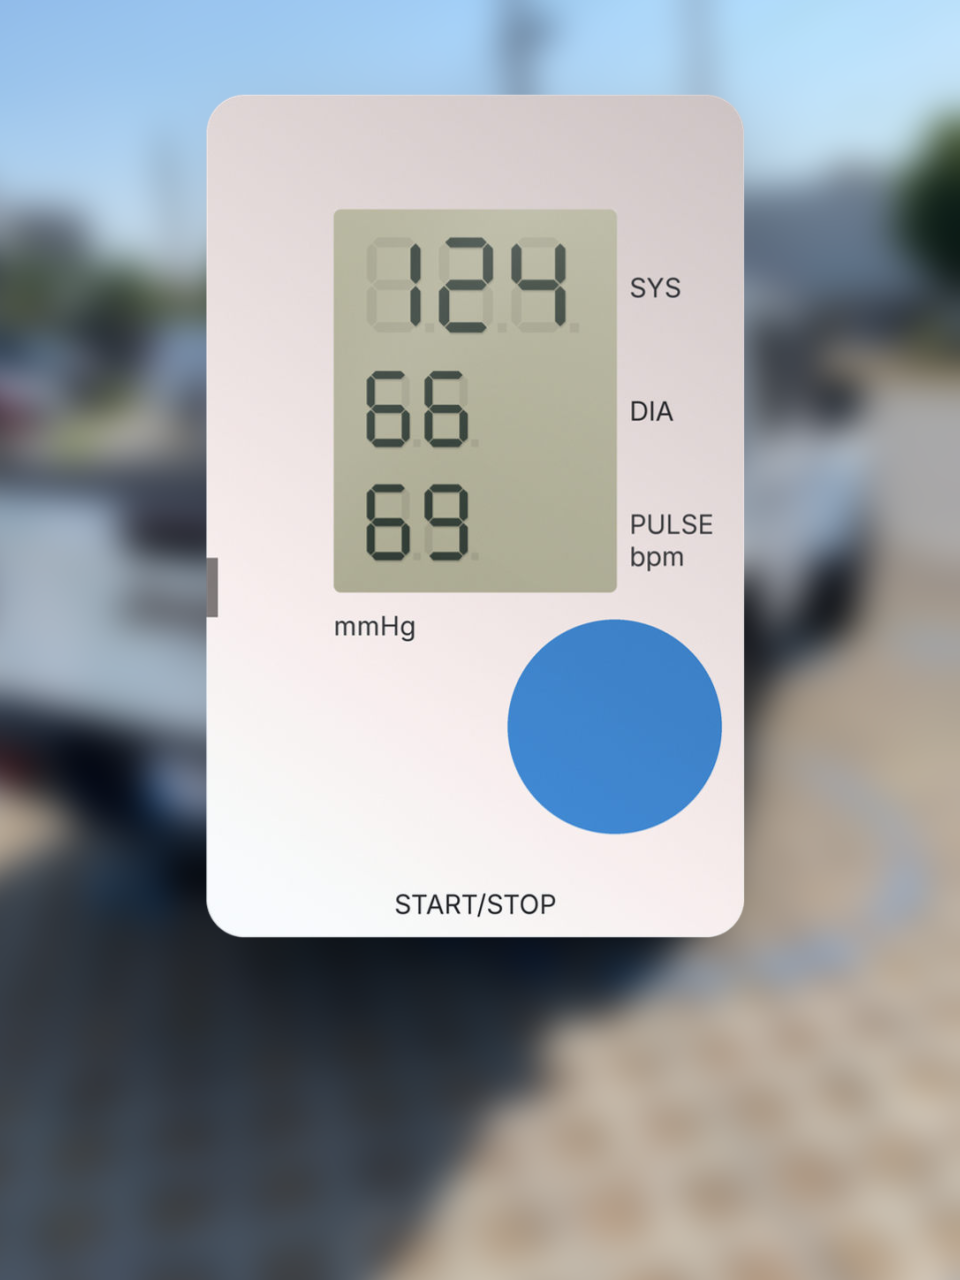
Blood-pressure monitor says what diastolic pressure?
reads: 66 mmHg
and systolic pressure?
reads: 124 mmHg
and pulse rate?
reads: 69 bpm
